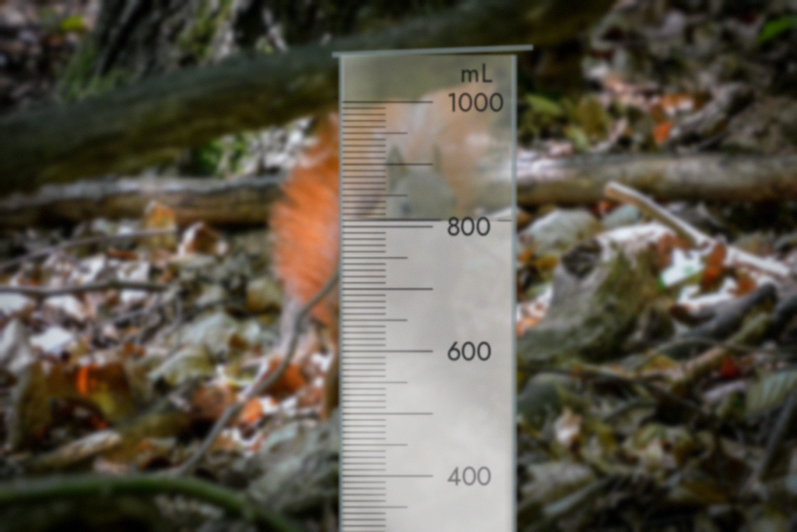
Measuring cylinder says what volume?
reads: 810 mL
